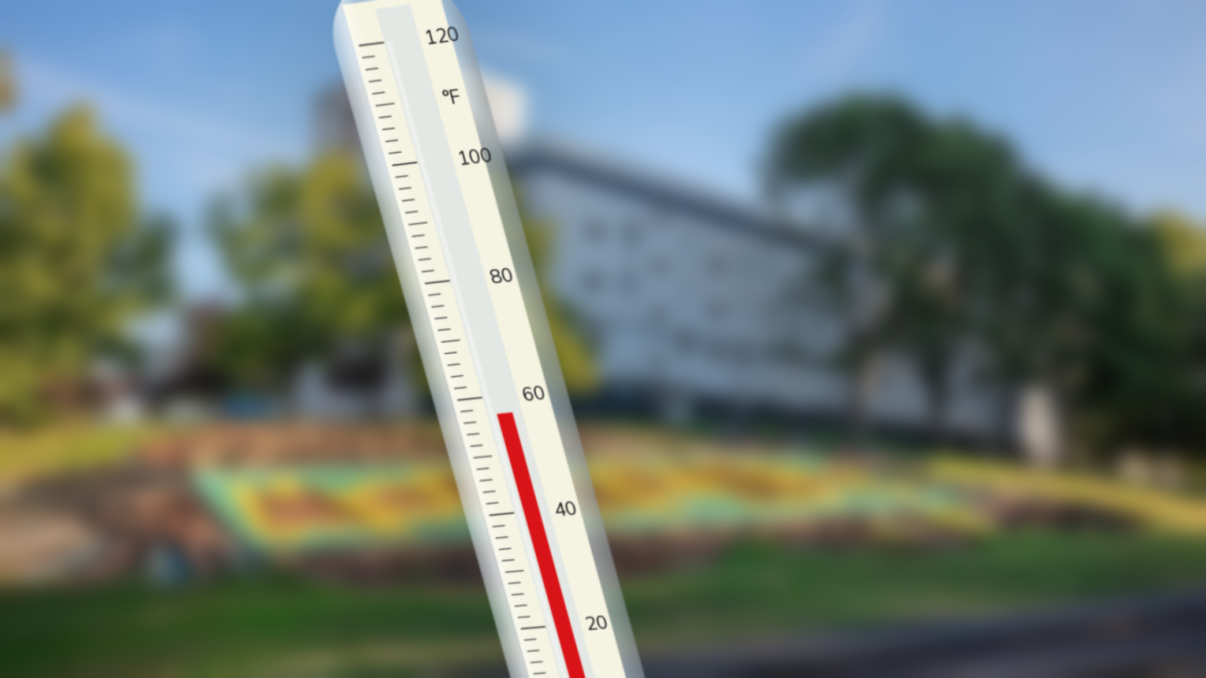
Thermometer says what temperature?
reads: 57 °F
